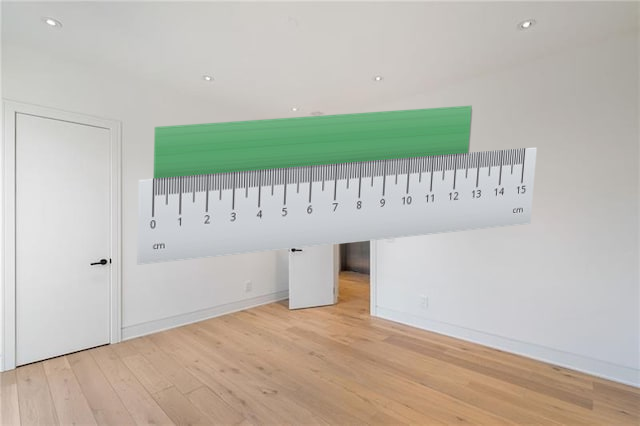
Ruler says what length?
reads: 12.5 cm
